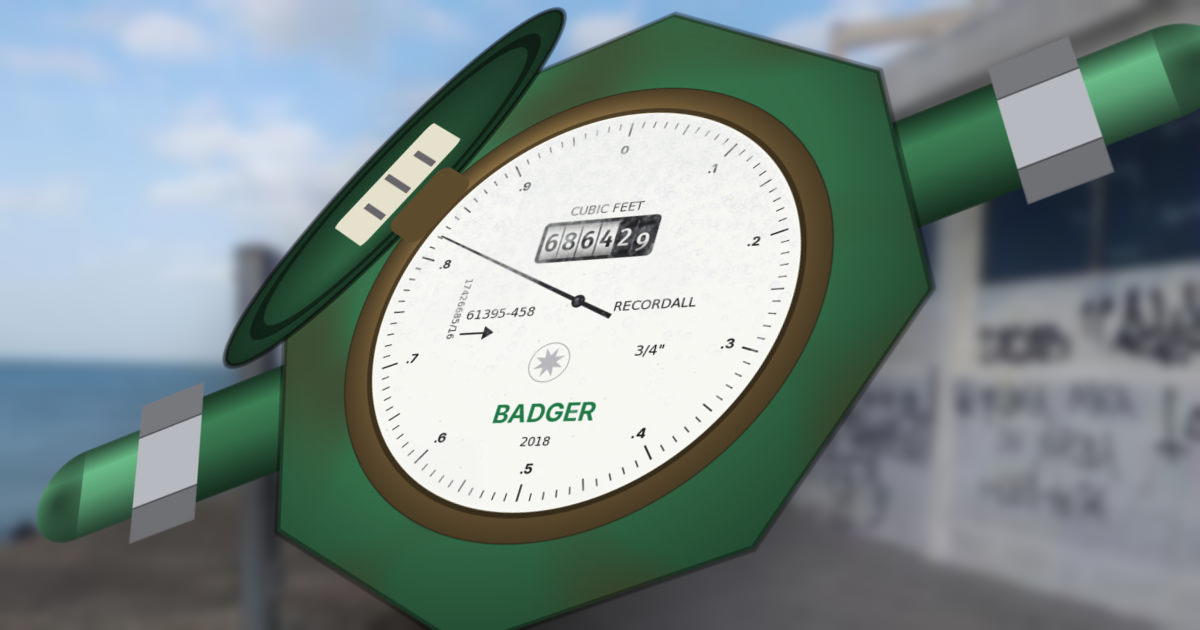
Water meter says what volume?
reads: 686428.82 ft³
